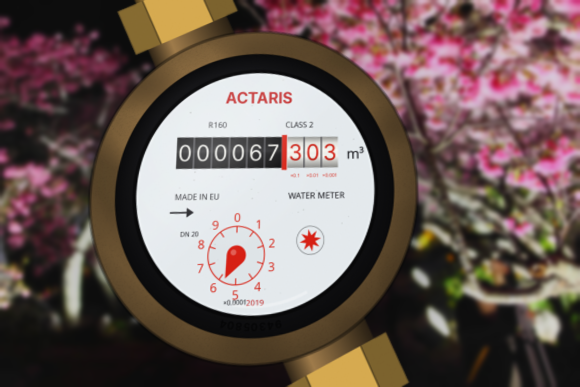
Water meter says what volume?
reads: 67.3035 m³
